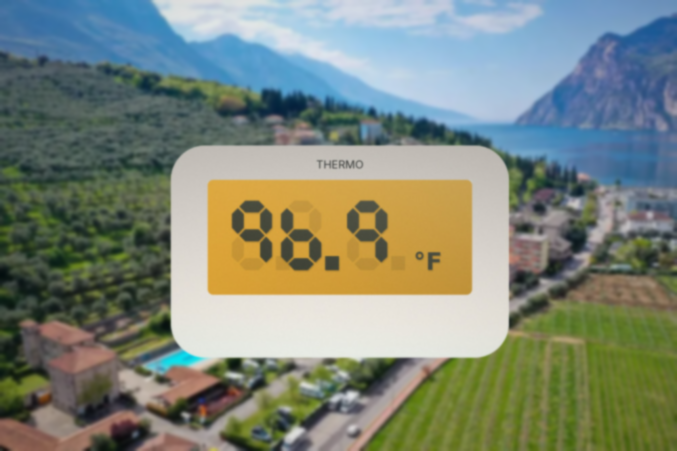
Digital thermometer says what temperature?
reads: 96.9 °F
